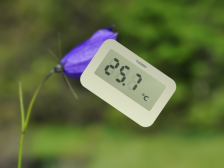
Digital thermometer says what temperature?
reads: 25.7 °C
